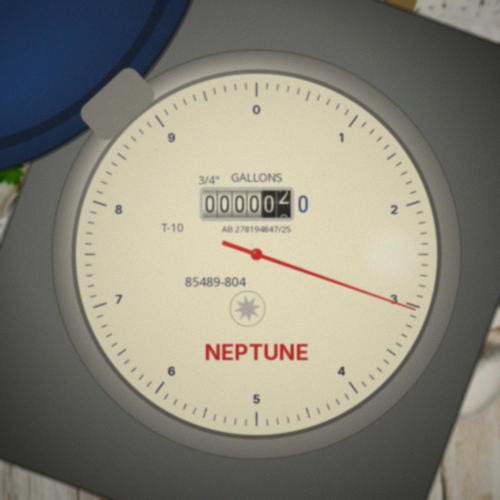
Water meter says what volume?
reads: 23.0 gal
